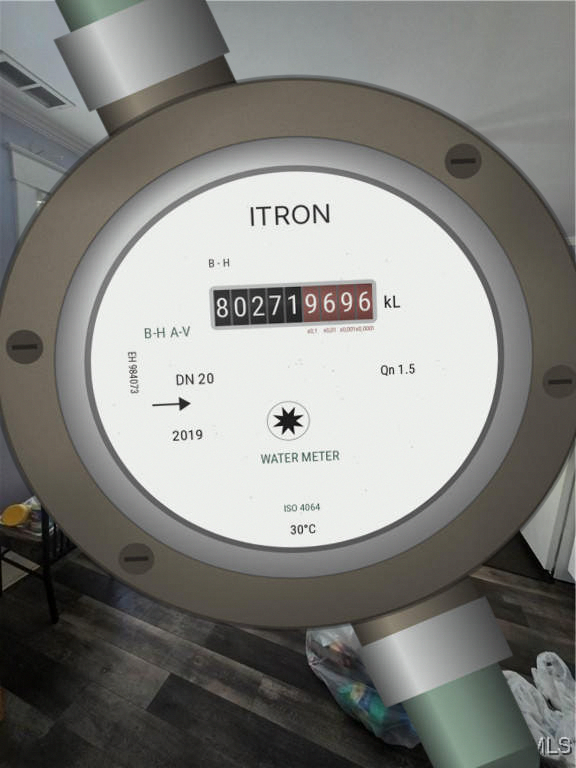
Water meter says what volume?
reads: 80271.9696 kL
